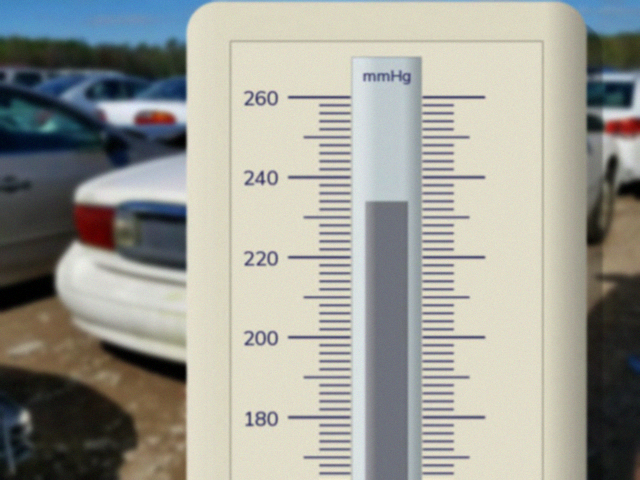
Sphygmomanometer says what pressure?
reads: 234 mmHg
